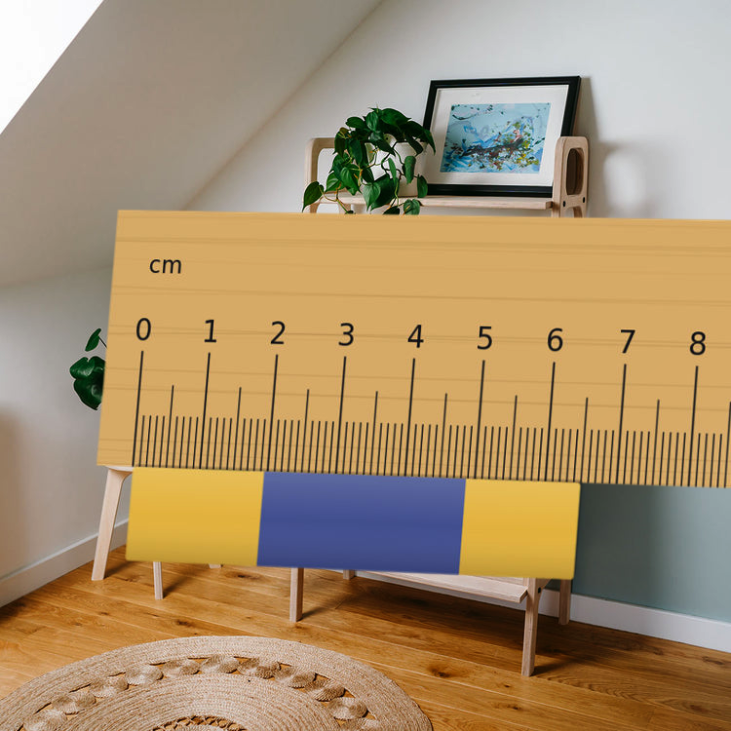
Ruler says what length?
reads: 6.5 cm
